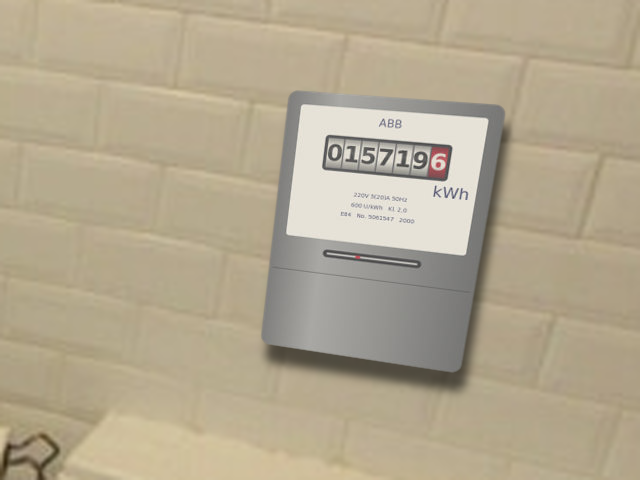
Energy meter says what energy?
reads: 15719.6 kWh
